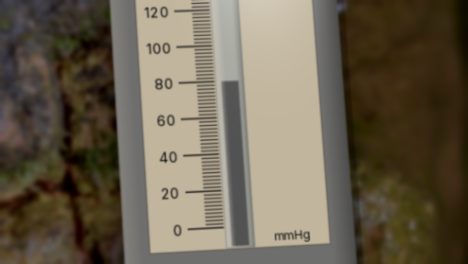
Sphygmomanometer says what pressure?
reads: 80 mmHg
